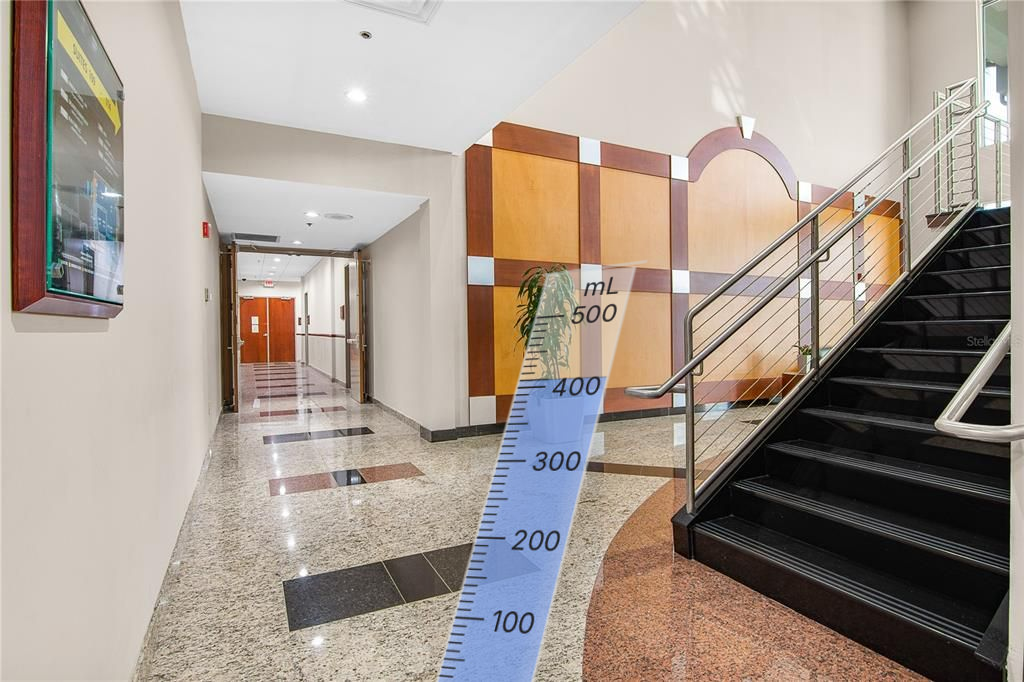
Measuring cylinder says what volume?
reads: 410 mL
